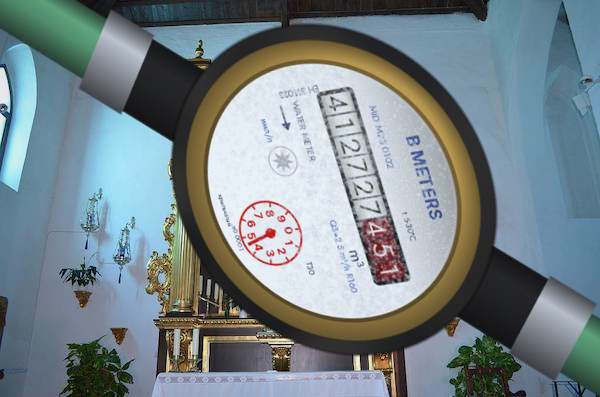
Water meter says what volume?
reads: 412727.4514 m³
